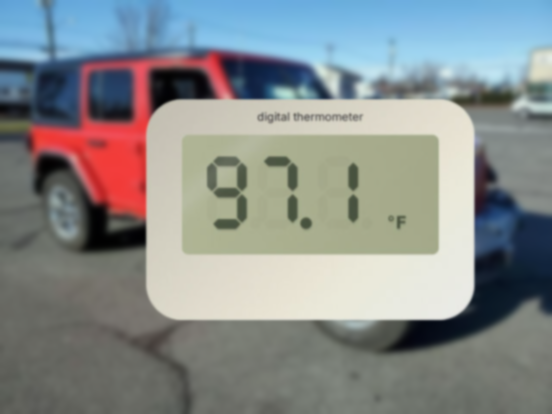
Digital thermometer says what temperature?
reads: 97.1 °F
